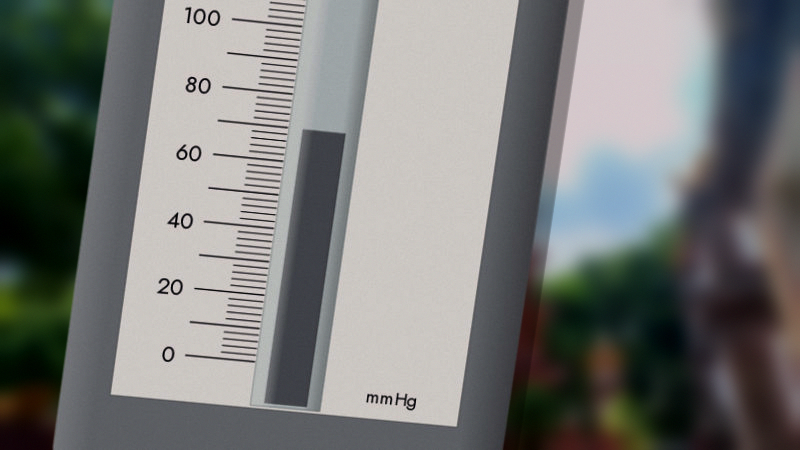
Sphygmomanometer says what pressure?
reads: 70 mmHg
